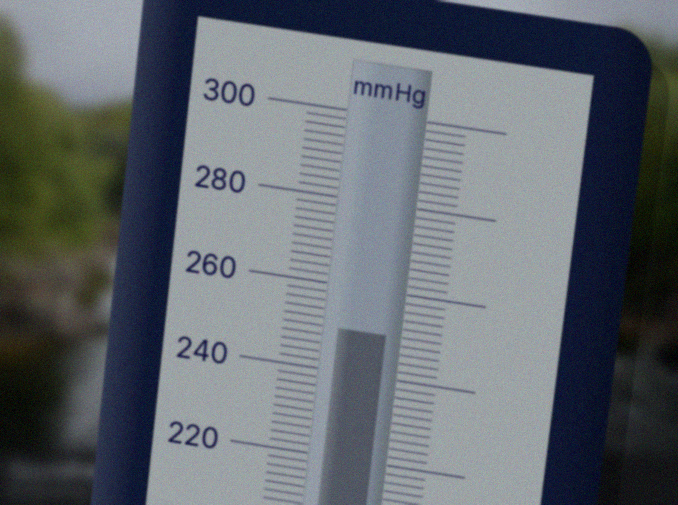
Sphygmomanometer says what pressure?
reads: 250 mmHg
